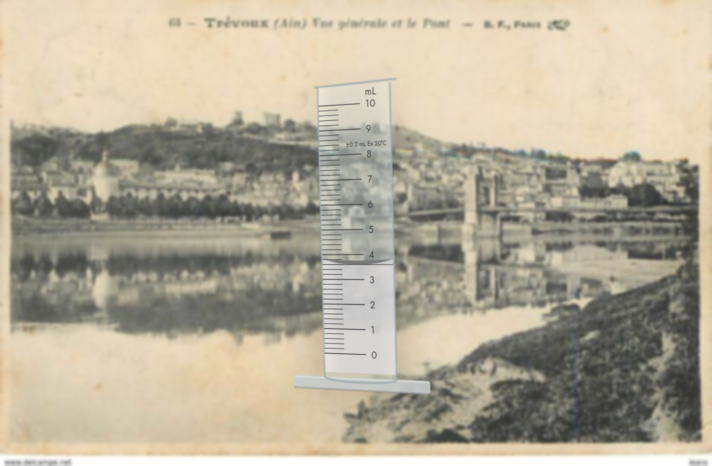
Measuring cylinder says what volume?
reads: 3.6 mL
